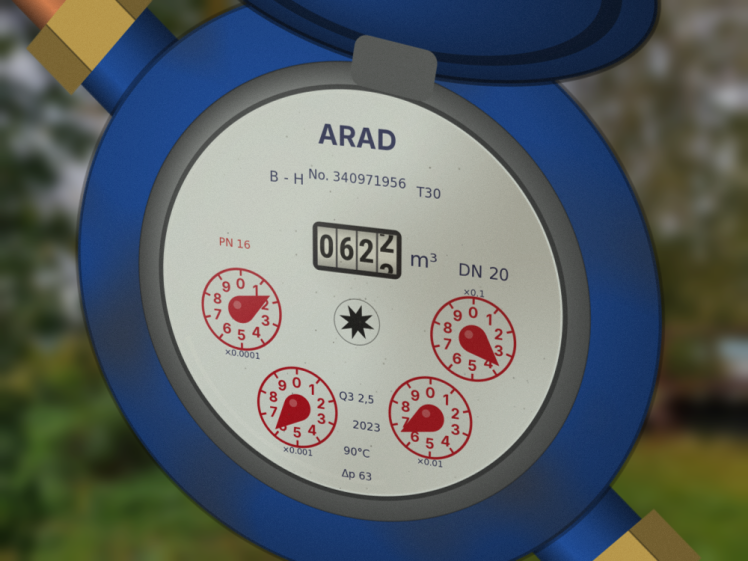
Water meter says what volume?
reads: 622.3661 m³
